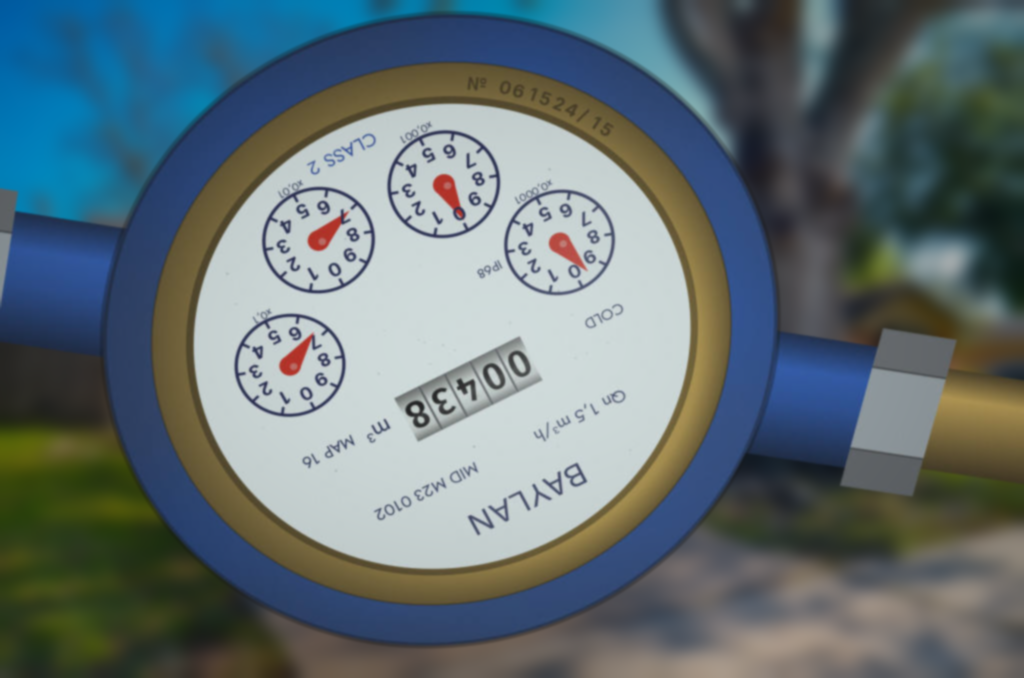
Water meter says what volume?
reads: 438.6699 m³
